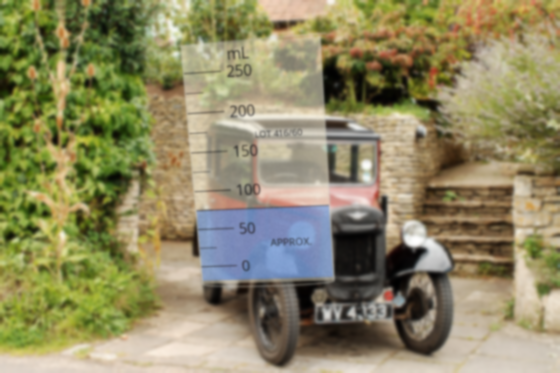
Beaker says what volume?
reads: 75 mL
